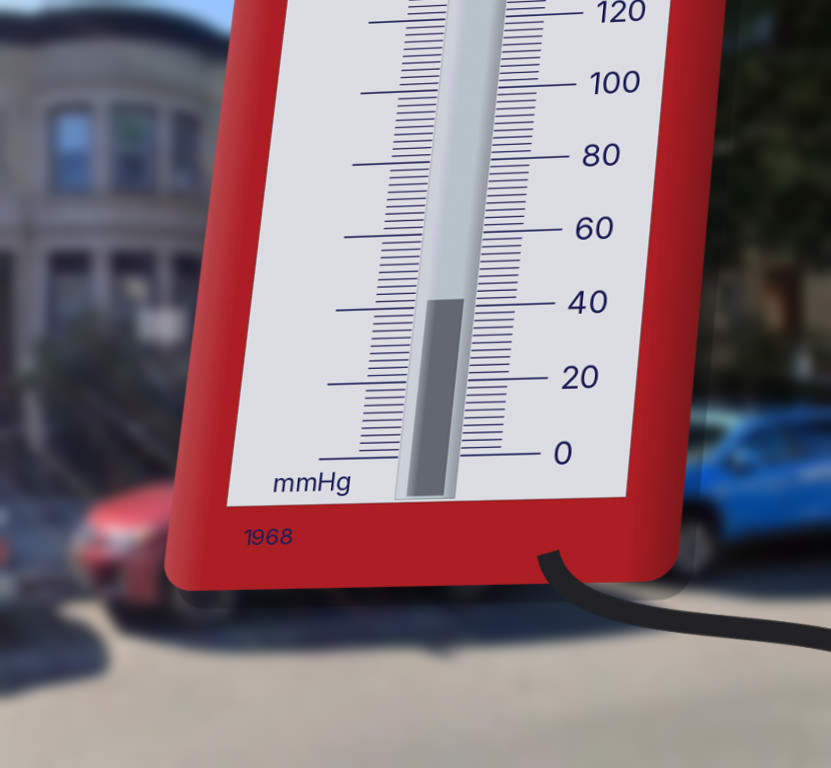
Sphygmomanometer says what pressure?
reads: 42 mmHg
